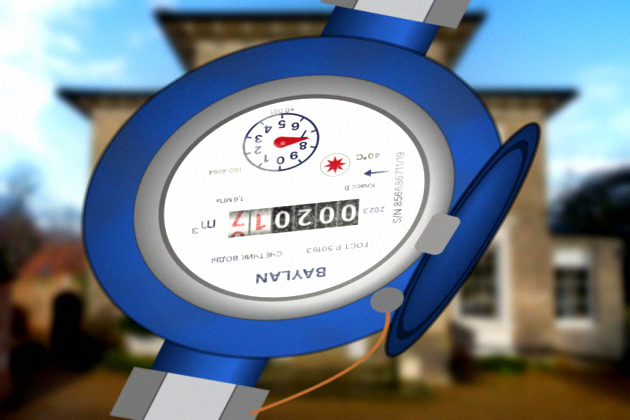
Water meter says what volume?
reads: 20.167 m³
